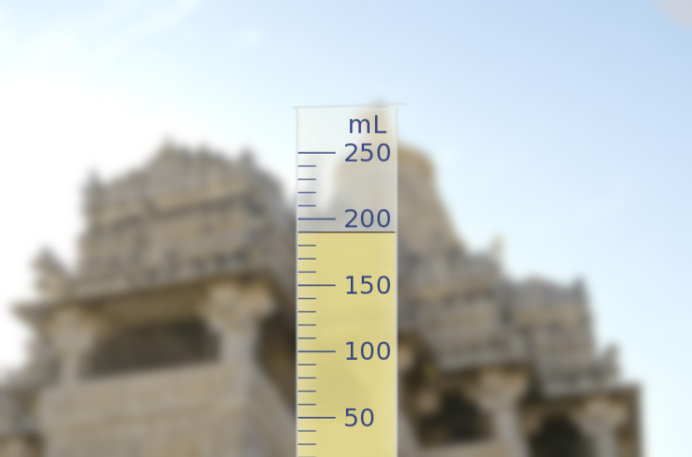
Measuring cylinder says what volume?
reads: 190 mL
